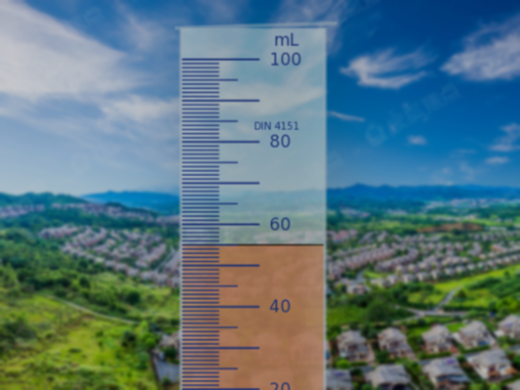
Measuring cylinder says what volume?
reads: 55 mL
